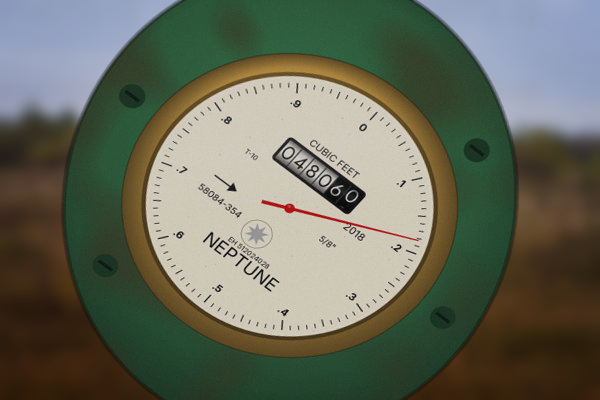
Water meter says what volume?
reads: 48060.18 ft³
